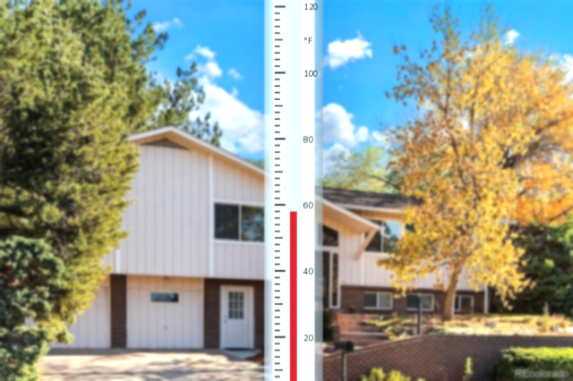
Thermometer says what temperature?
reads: 58 °F
